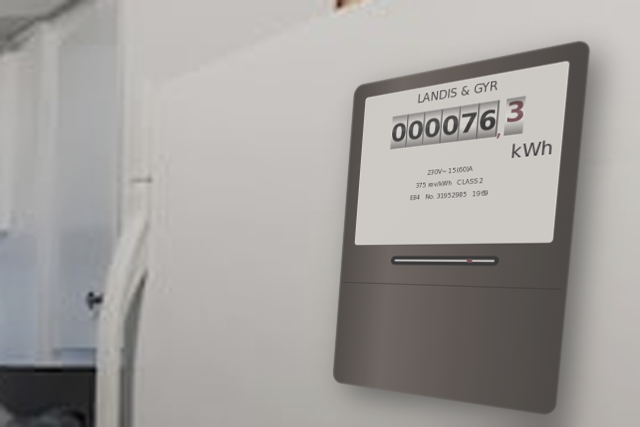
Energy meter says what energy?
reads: 76.3 kWh
